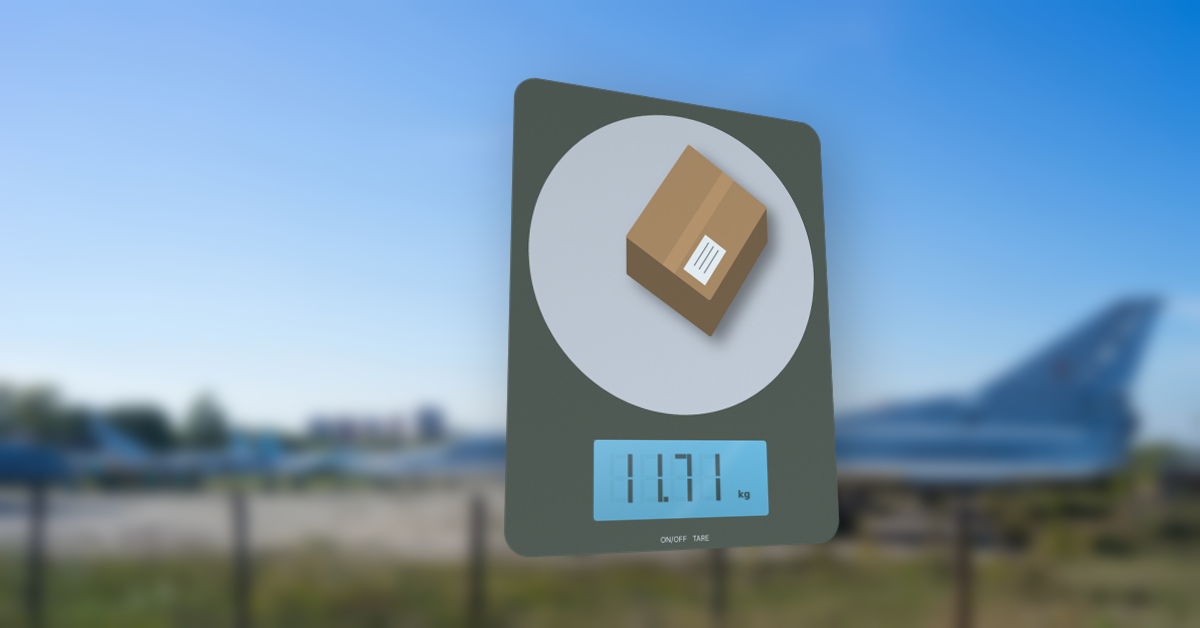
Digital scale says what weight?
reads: 11.71 kg
